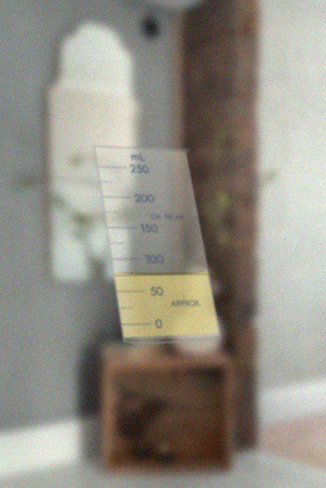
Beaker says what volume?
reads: 75 mL
